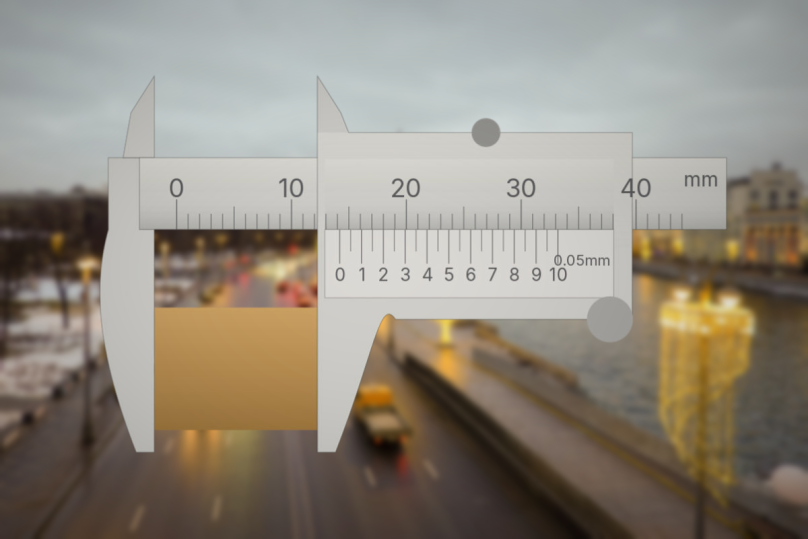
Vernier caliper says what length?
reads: 14.2 mm
